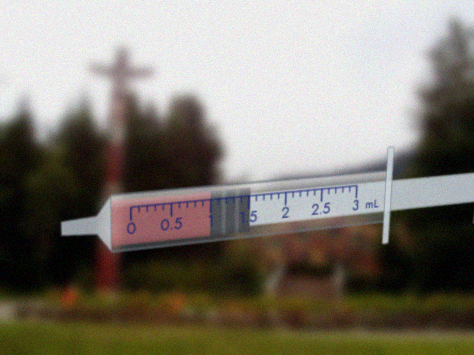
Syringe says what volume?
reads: 1 mL
